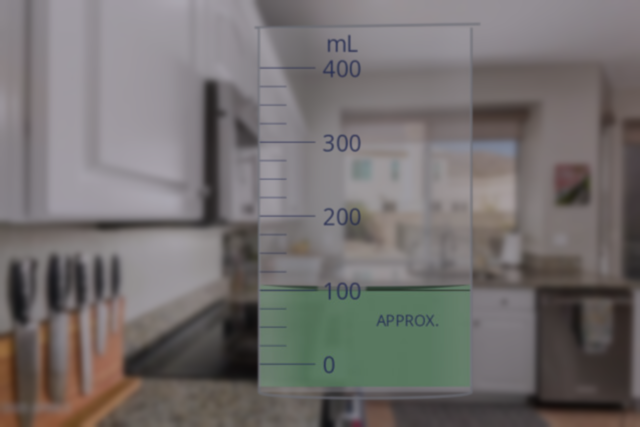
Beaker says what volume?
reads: 100 mL
